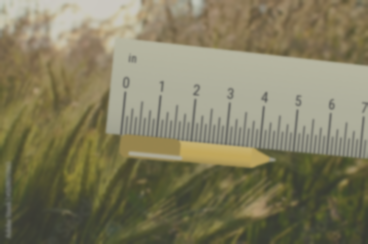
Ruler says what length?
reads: 4.5 in
